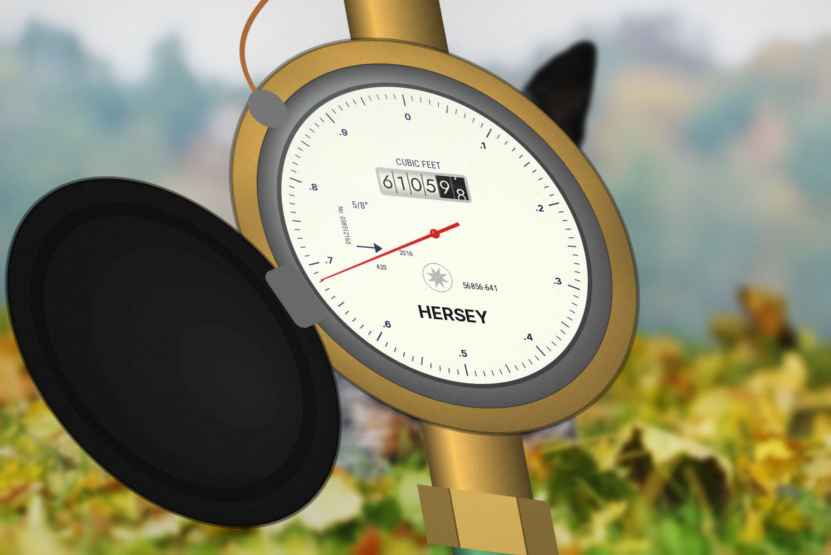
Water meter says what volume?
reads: 610597.68 ft³
